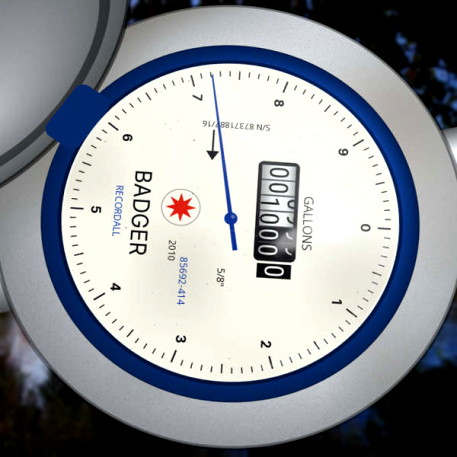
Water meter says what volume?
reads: 9997.2 gal
